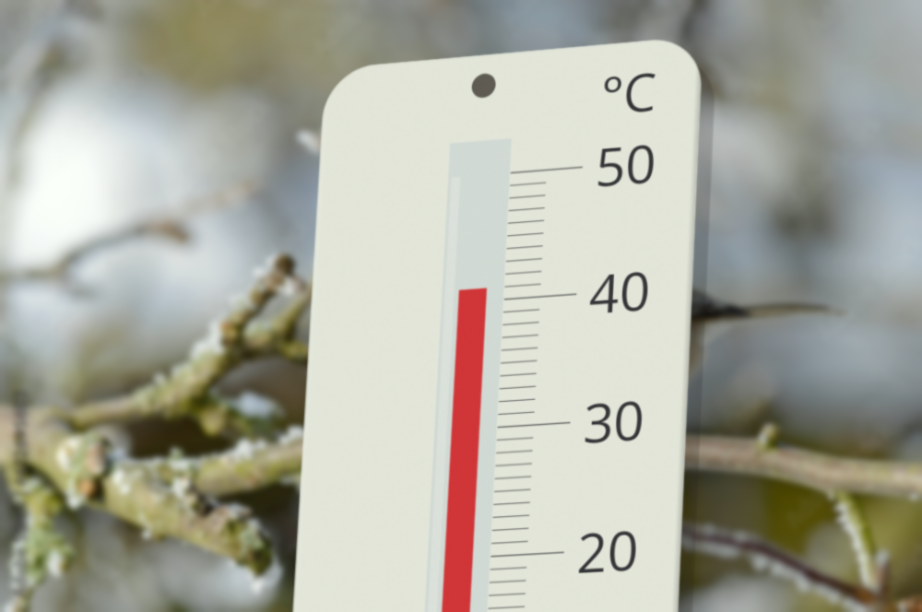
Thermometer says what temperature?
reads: 41 °C
